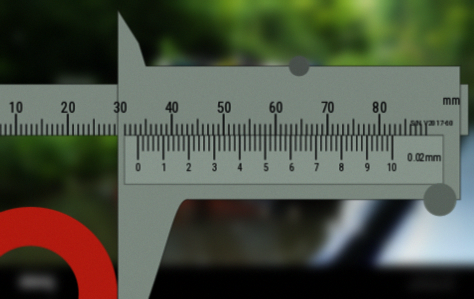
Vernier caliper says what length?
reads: 33.5 mm
